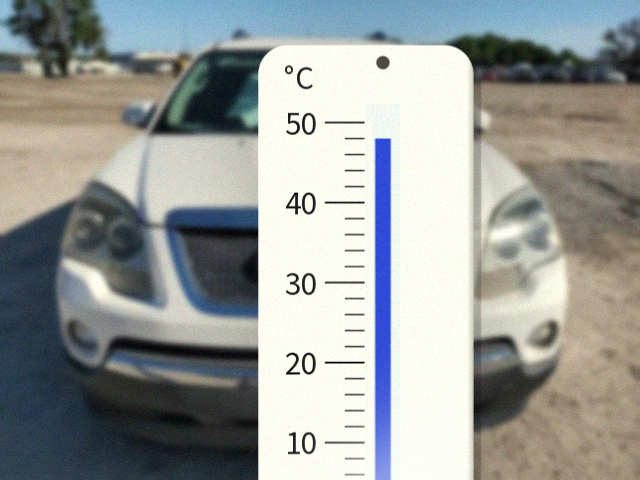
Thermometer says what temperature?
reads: 48 °C
